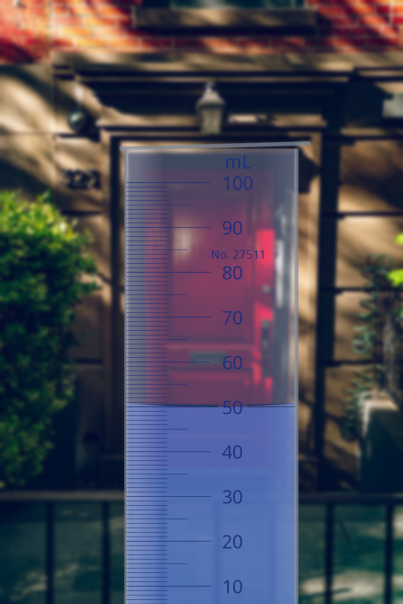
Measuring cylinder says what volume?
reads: 50 mL
